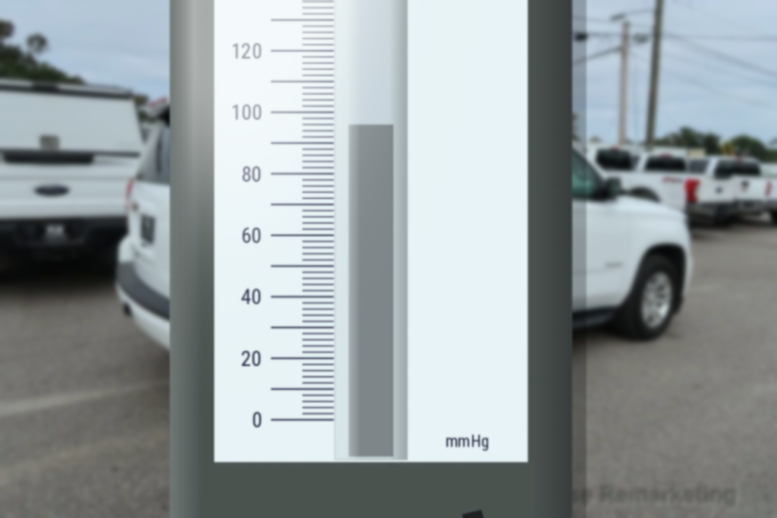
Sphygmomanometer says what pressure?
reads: 96 mmHg
